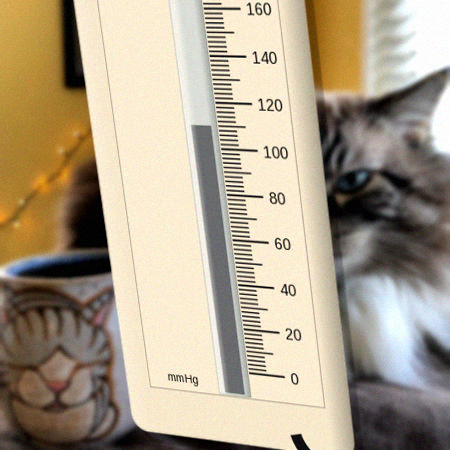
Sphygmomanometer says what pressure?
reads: 110 mmHg
